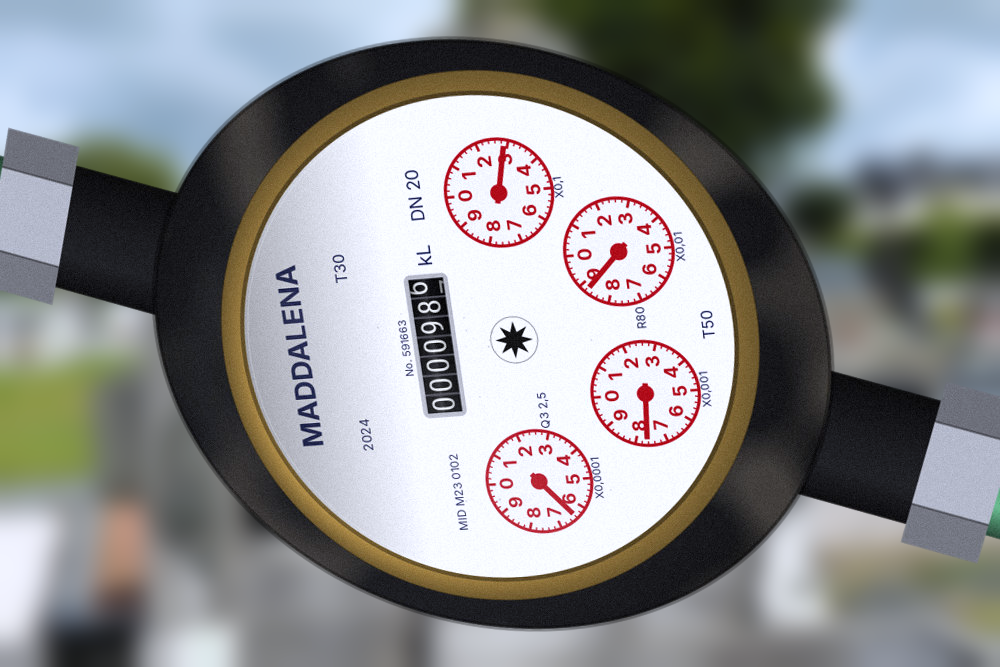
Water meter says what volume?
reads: 986.2876 kL
